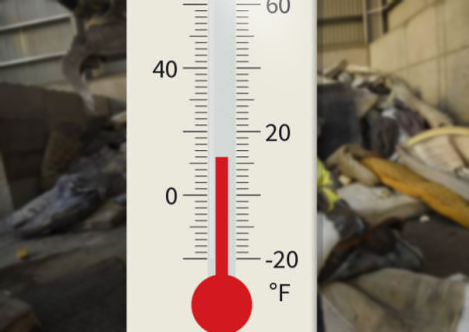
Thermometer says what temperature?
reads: 12 °F
